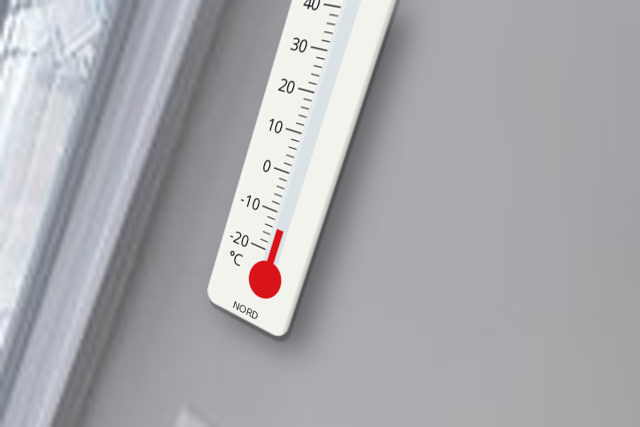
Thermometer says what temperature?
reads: -14 °C
